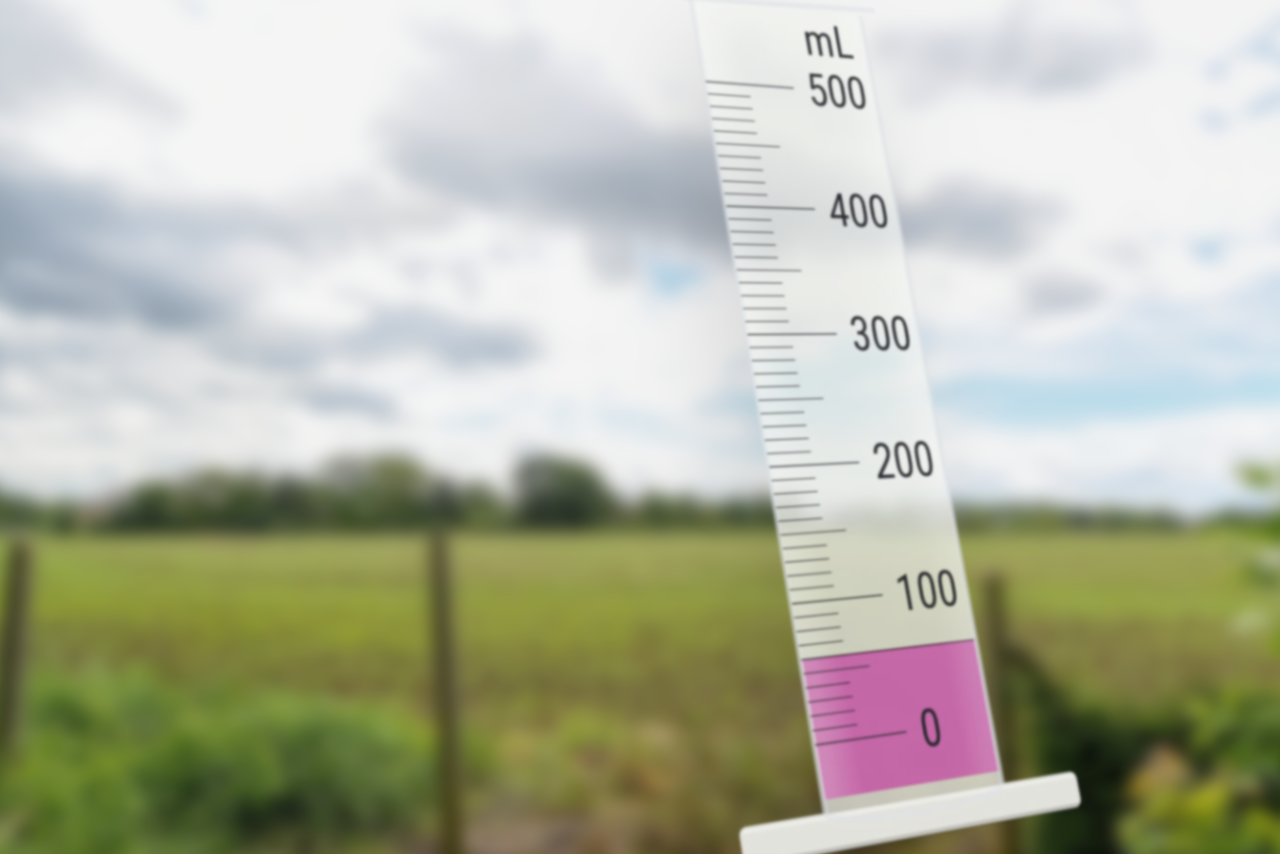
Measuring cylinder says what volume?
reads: 60 mL
